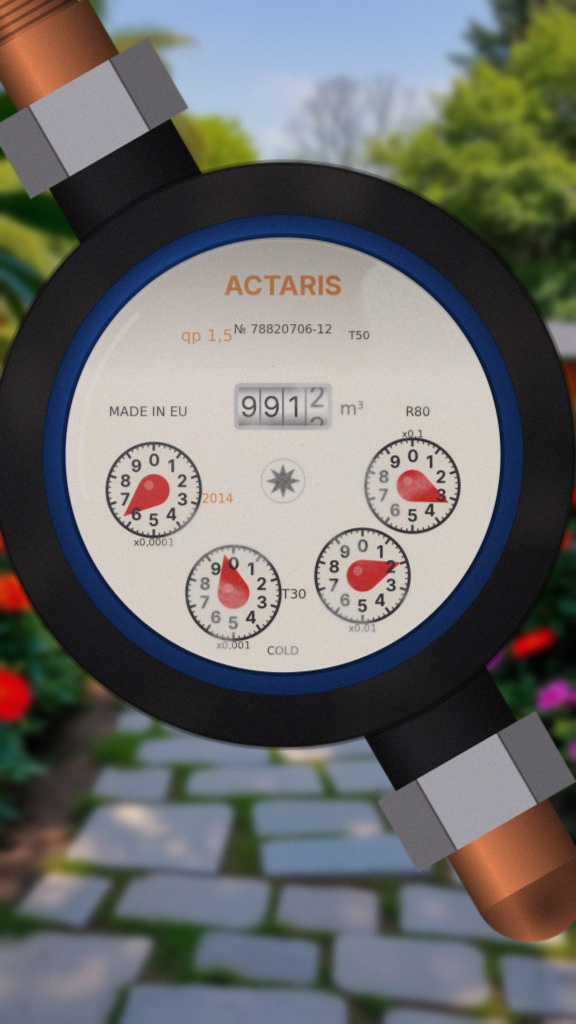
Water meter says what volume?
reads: 9912.3196 m³
